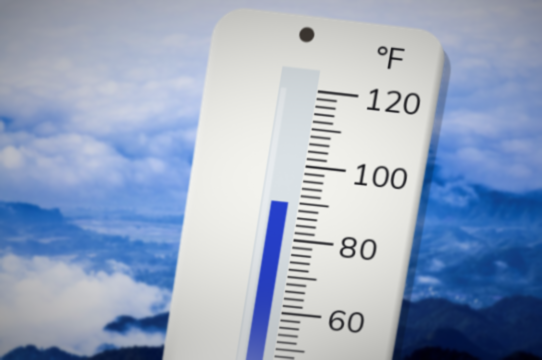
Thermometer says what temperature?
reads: 90 °F
